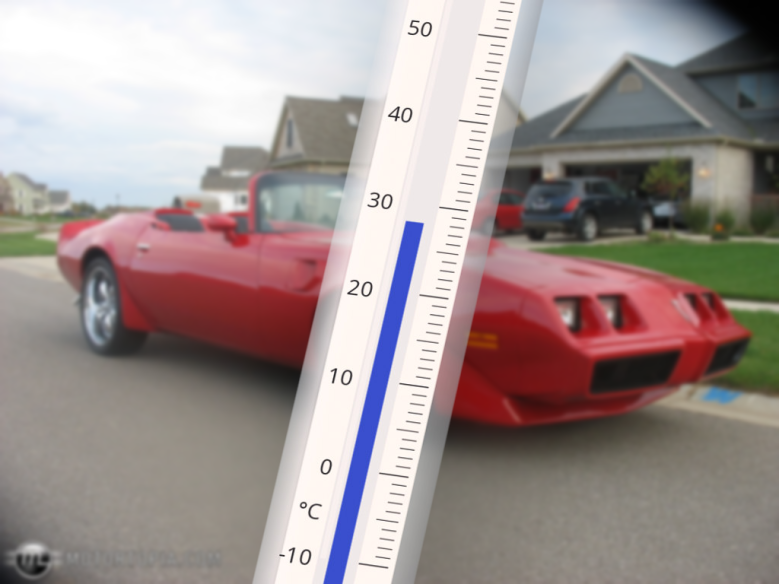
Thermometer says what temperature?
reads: 28 °C
